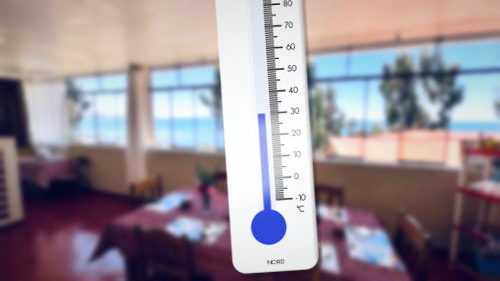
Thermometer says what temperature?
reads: 30 °C
